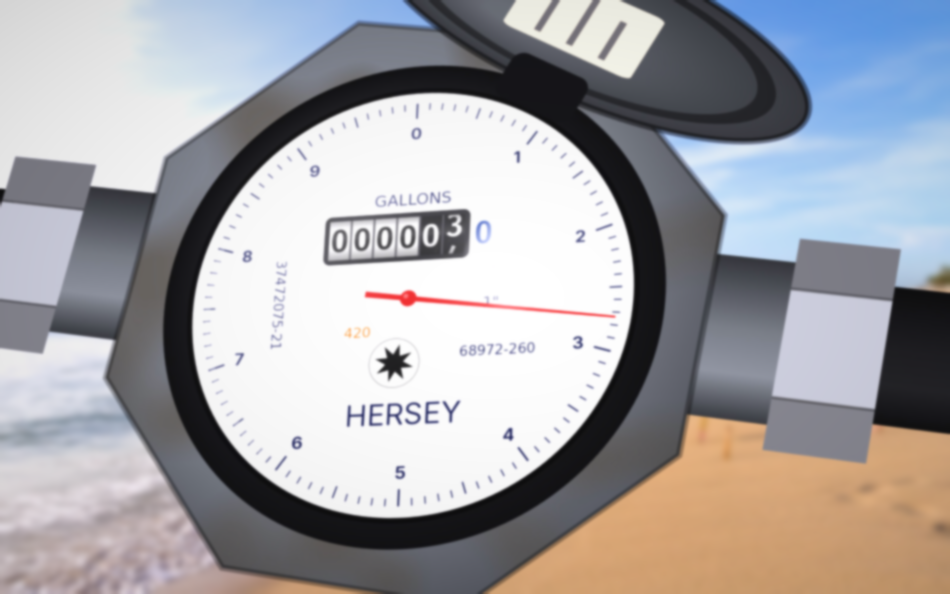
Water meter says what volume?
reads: 32.7 gal
